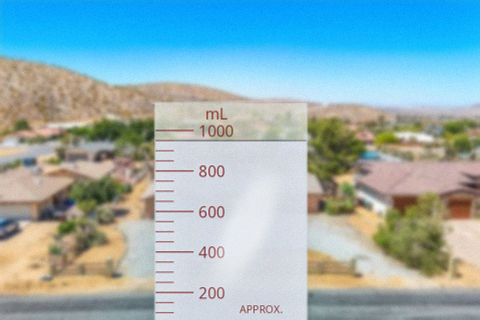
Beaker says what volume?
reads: 950 mL
